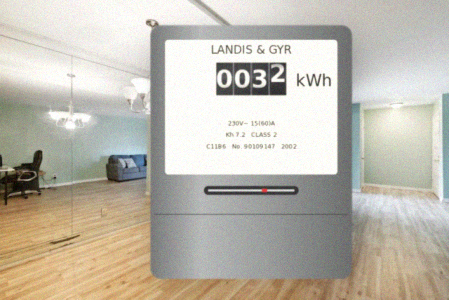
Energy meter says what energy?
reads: 32 kWh
